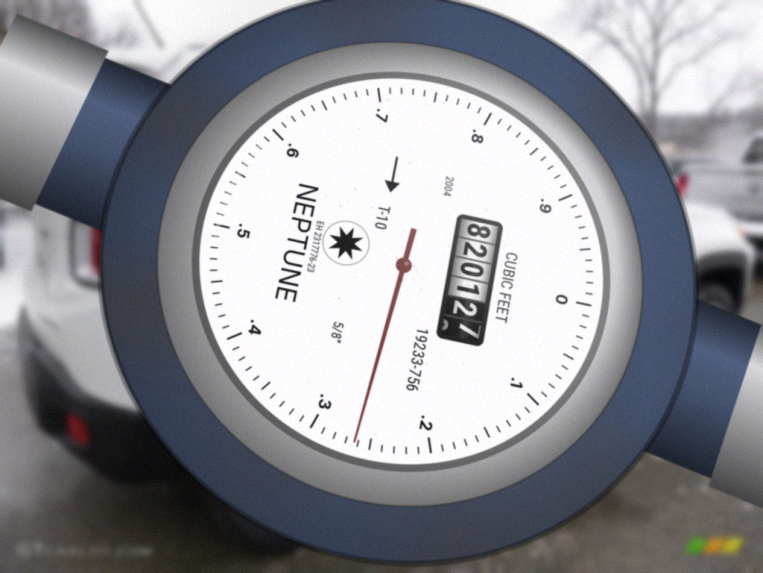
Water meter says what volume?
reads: 820127.26 ft³
